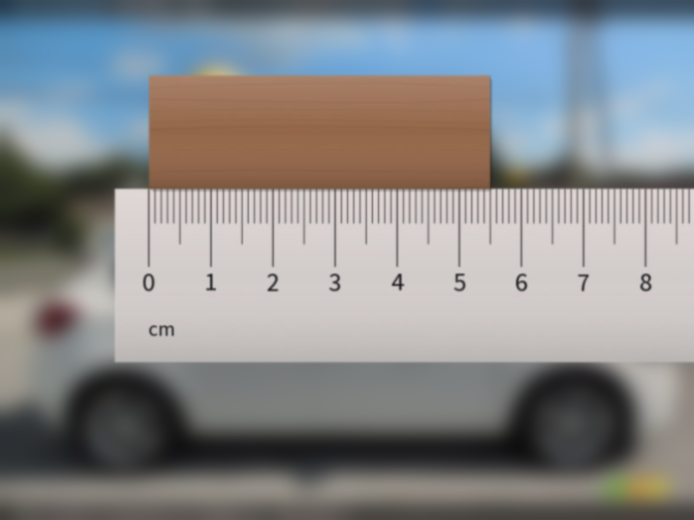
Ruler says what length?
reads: 5.5 cm
